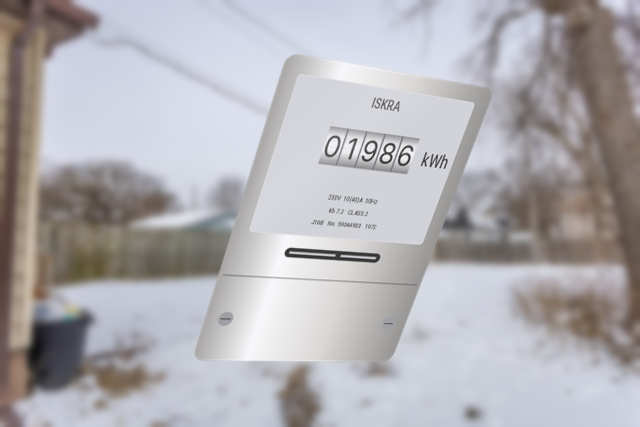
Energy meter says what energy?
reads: 1986 kWh
